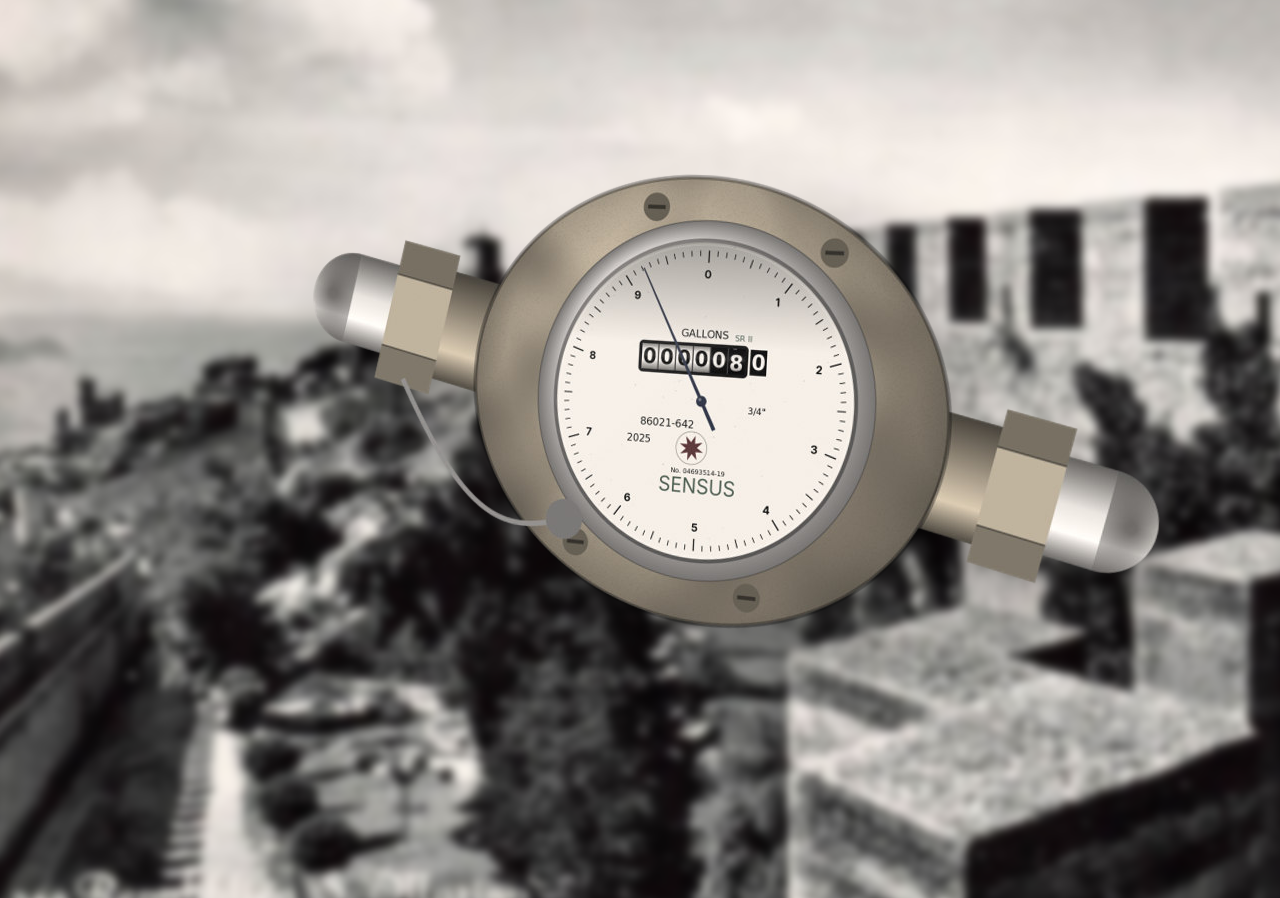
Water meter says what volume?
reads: 79.2 gal
